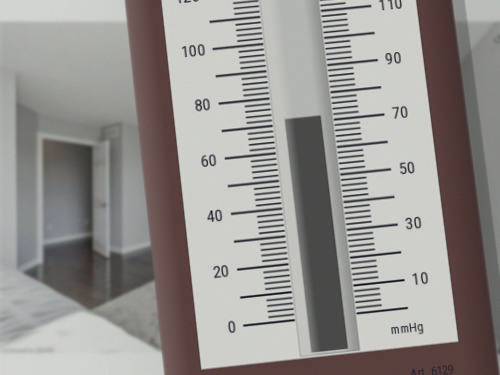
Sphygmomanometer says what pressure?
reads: 72 mmHg
